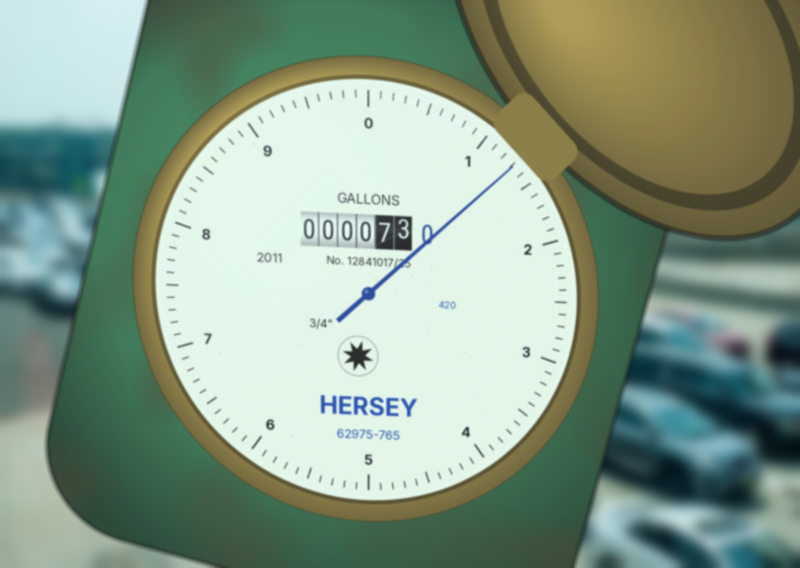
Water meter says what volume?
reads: 731.3 gal
